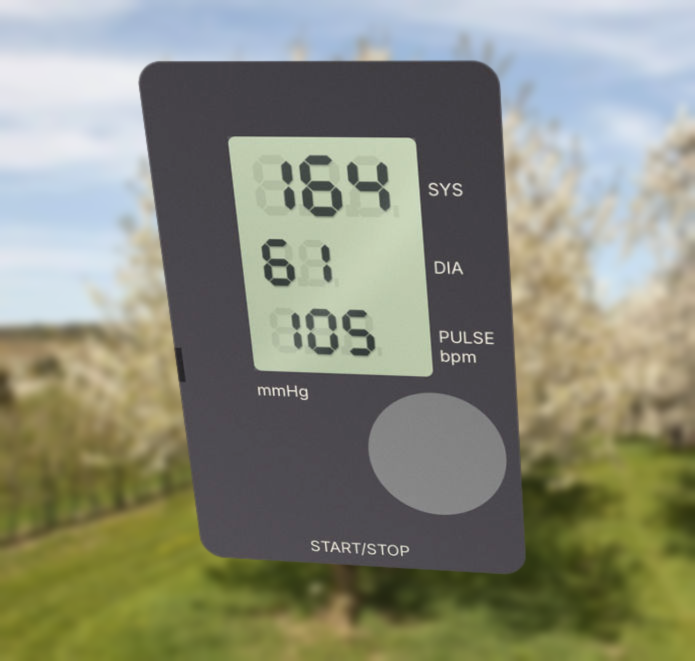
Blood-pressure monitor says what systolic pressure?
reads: 164 mmHg
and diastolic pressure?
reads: 61 mmHg
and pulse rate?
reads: 105 bpm
